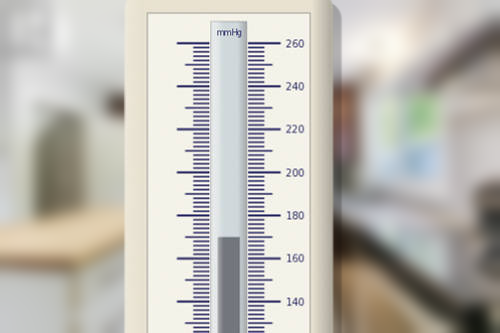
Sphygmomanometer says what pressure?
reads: 170 mmHg
